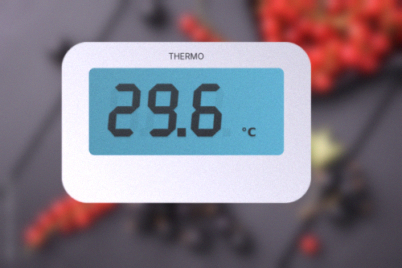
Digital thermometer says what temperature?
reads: 29.6 °C
